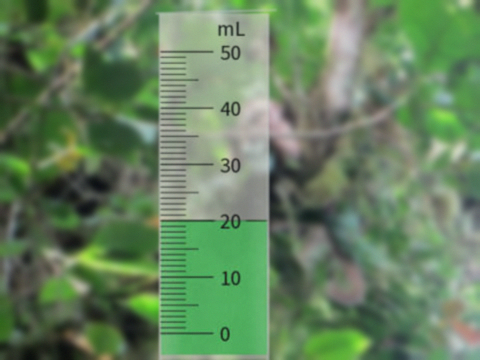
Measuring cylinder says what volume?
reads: 20 mL
